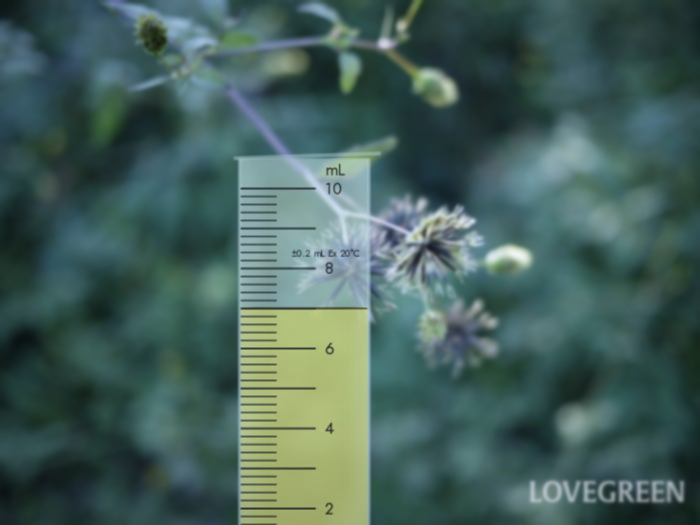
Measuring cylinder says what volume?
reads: 7 mL
